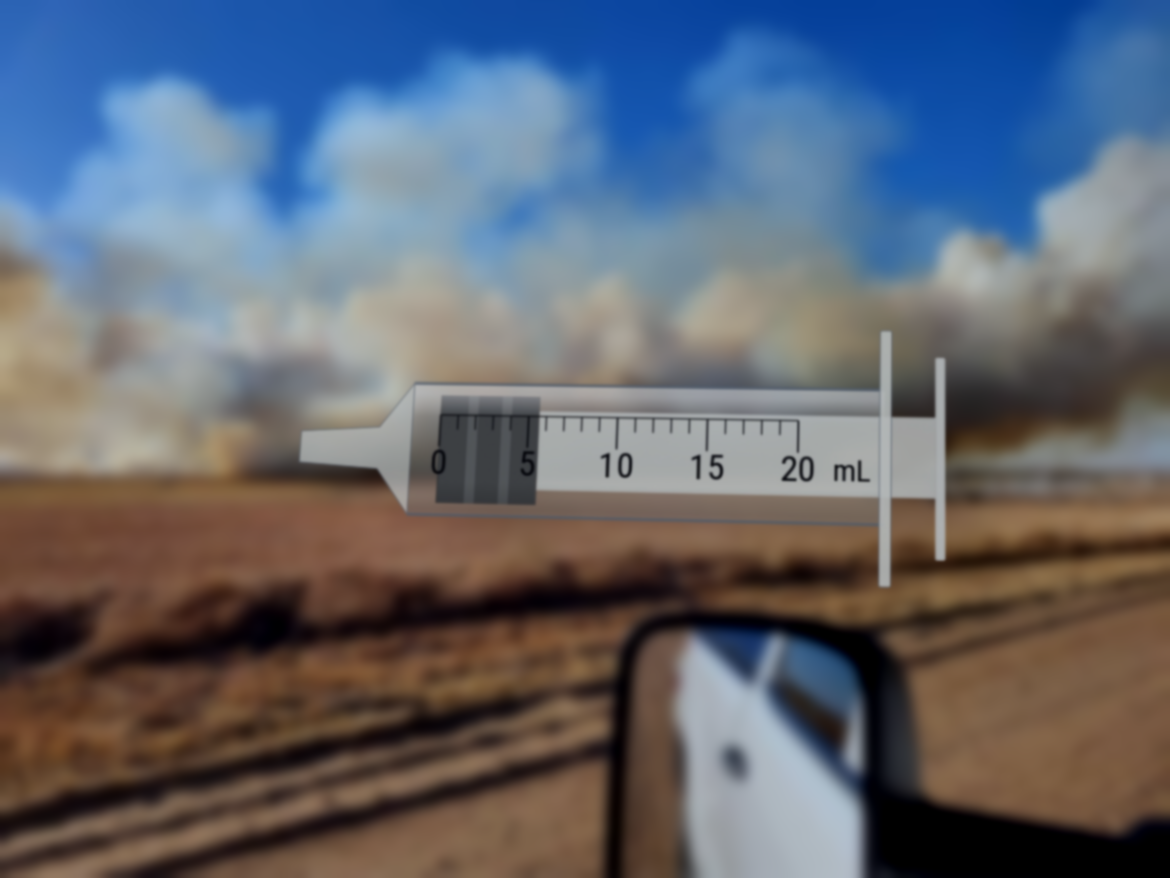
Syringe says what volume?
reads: 0 mL
